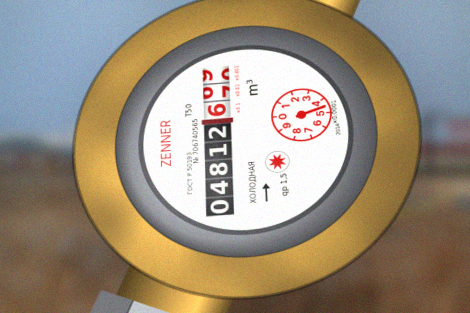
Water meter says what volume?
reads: 4812.6694 m³
